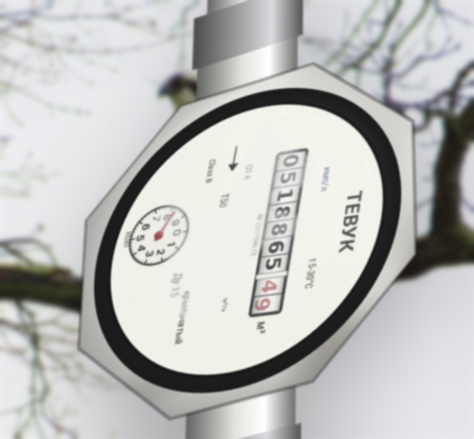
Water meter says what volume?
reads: 518865.488 m³
